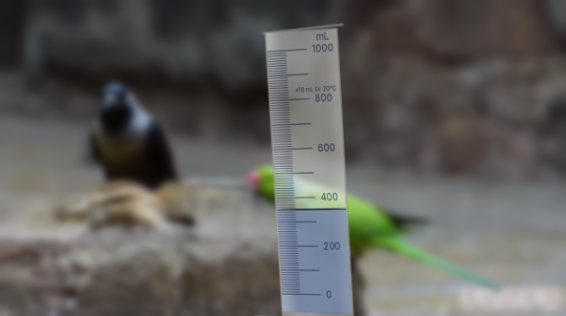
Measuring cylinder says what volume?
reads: 350 mL
